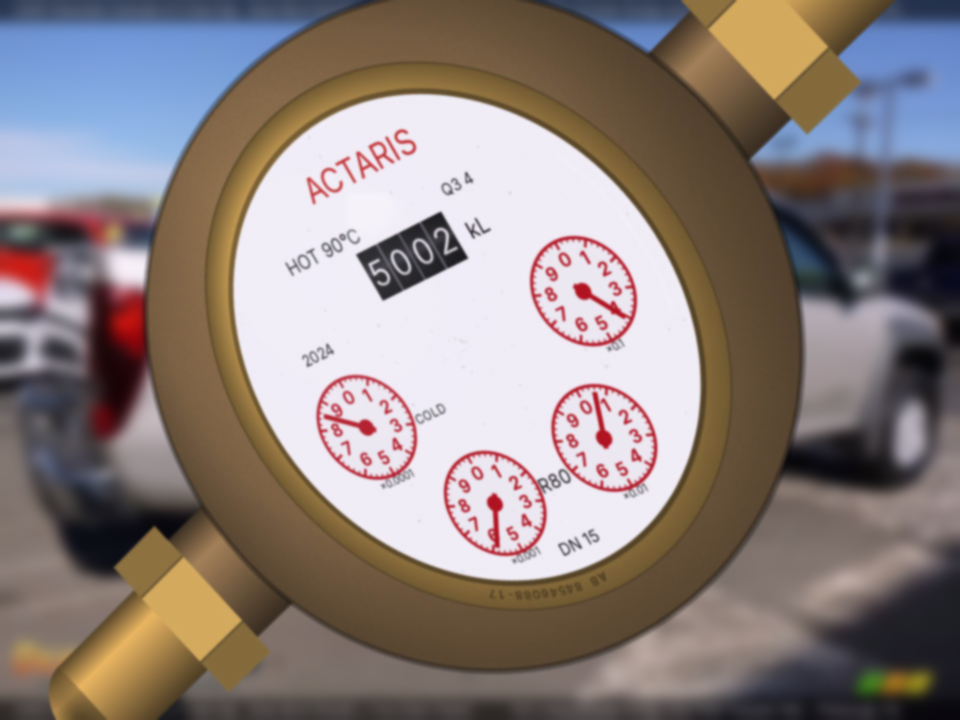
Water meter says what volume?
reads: 5002.4058 kL
